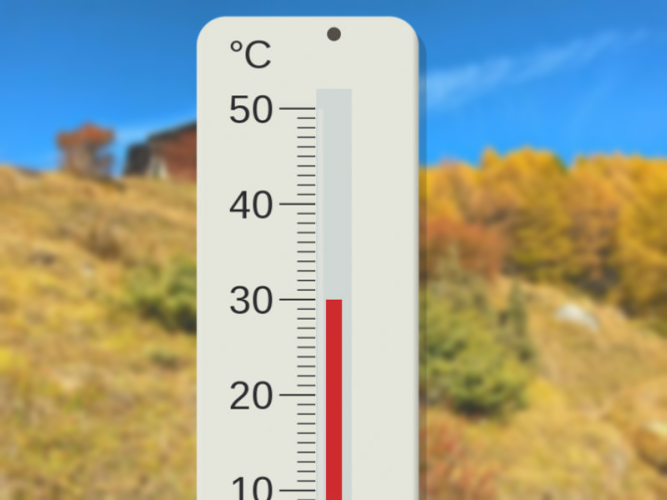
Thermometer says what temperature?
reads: 30 °C
